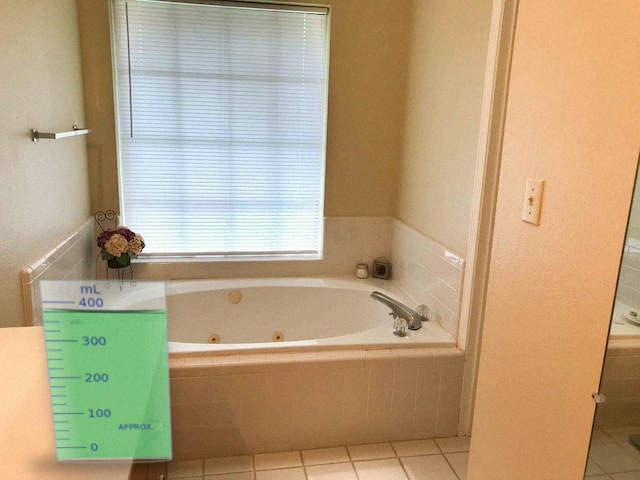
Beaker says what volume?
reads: 375 mL
